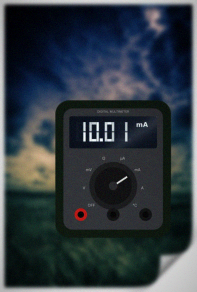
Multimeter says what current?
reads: 10.01 mA
